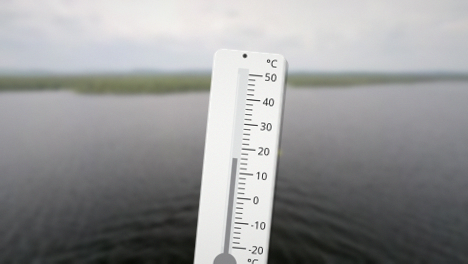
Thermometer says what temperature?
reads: 16 °C
